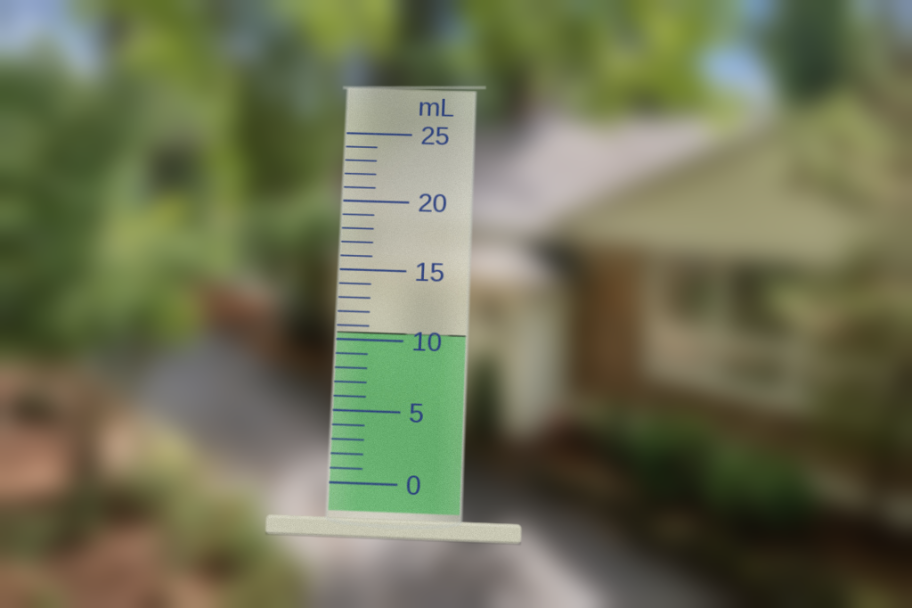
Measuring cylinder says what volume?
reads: 10.5 mL
